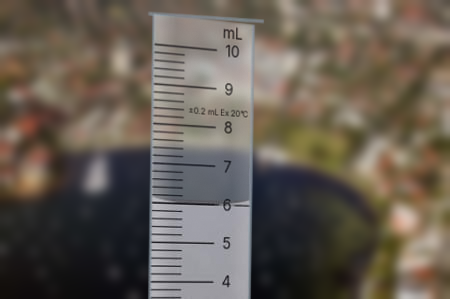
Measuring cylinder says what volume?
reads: 6 mL
